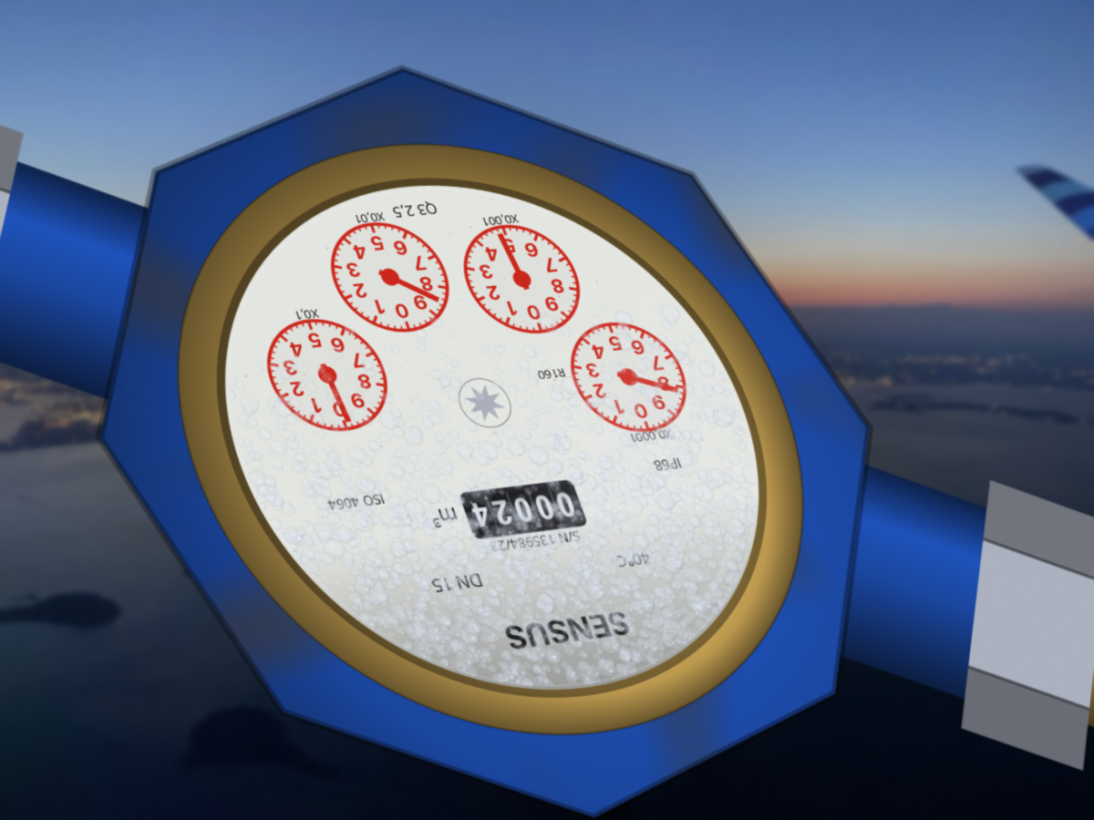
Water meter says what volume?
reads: 23.9848 m³
